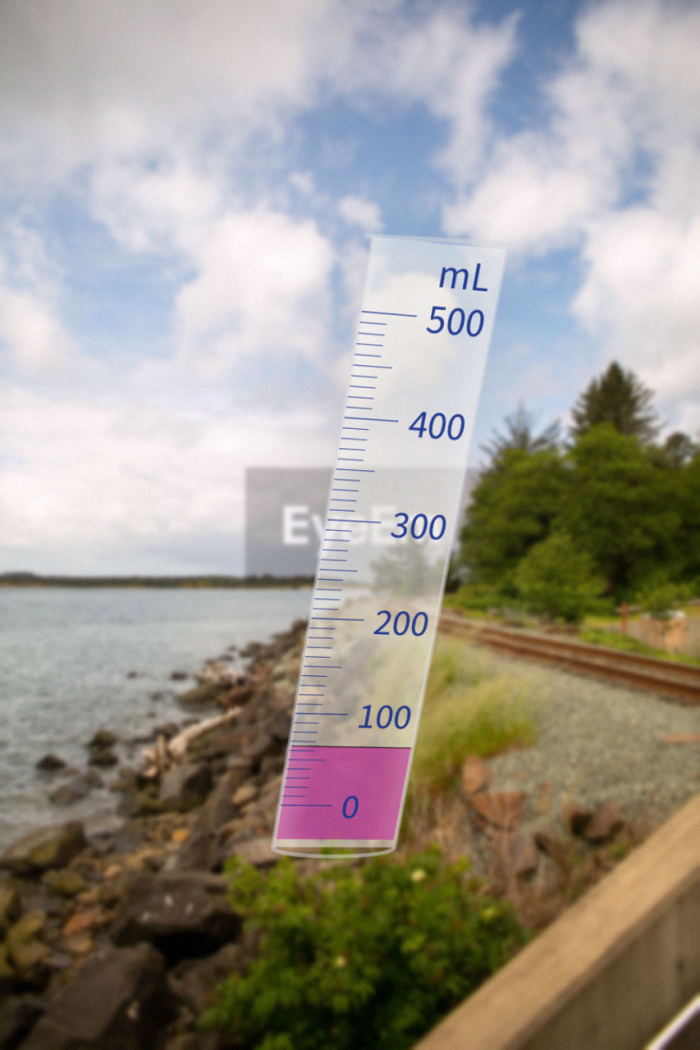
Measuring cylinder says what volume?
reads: 65 mL
